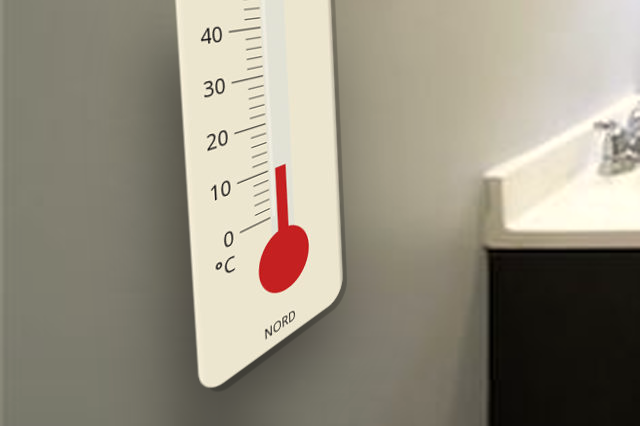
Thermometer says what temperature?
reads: 10 °C
